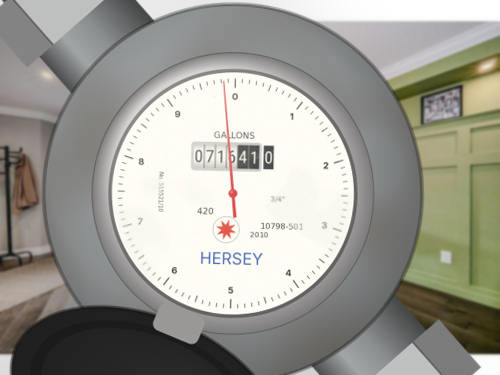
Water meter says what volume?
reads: 716409.8 gal
